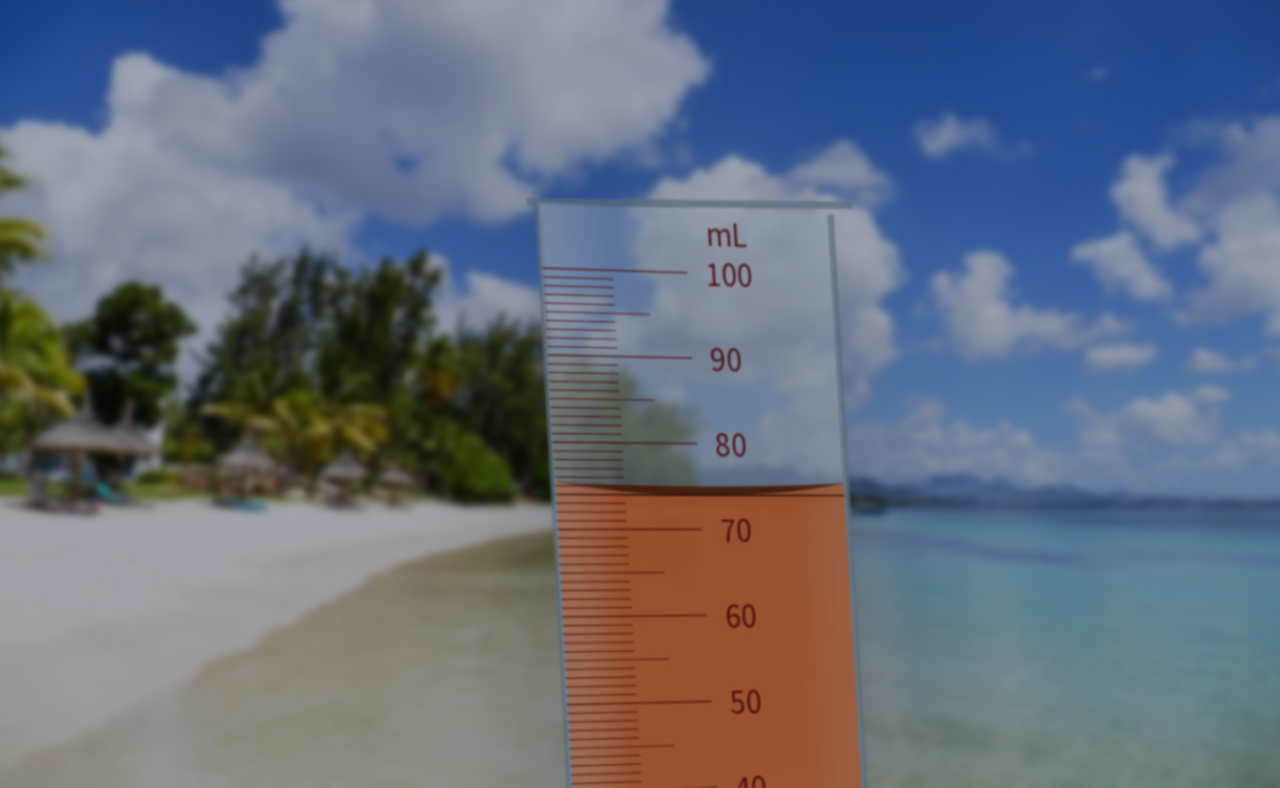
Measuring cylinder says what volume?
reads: 74 mL
